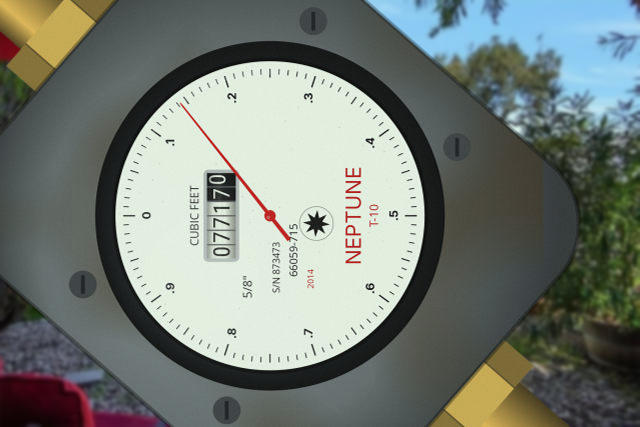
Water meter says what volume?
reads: 77170.14 ft³
